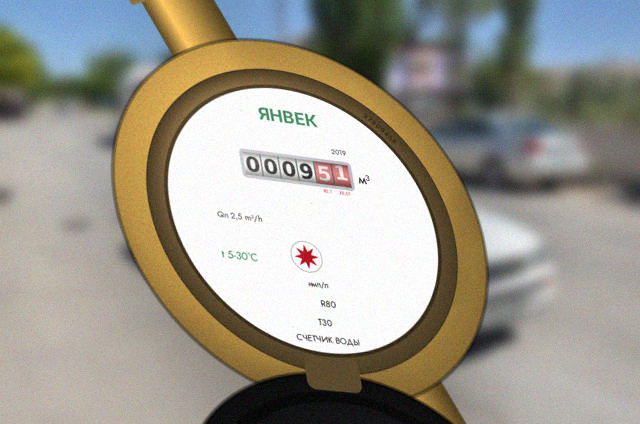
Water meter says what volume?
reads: 9.51 m³
